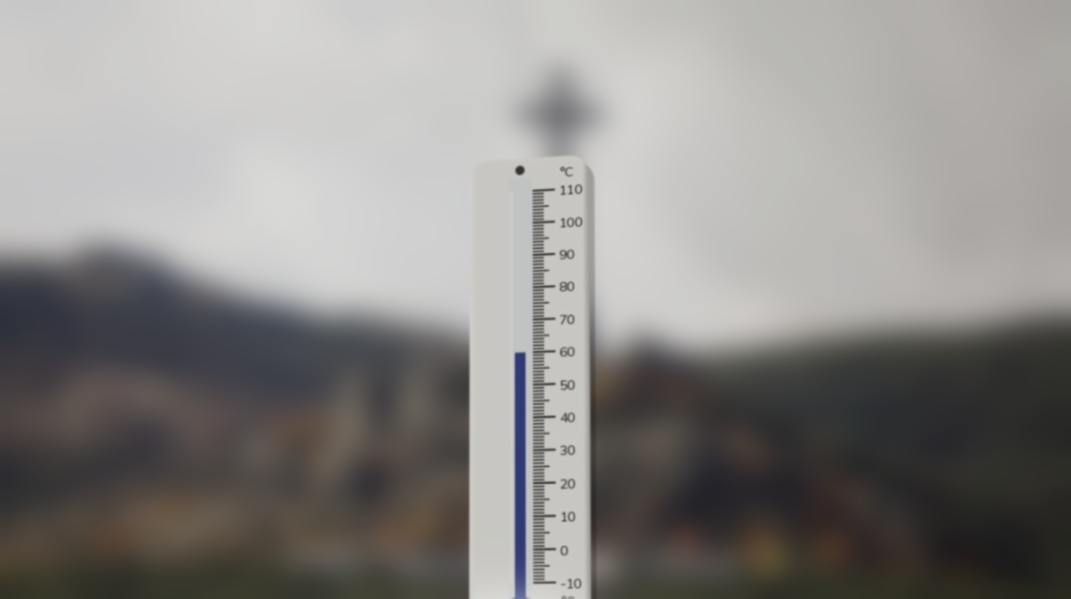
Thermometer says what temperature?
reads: 60 °C
